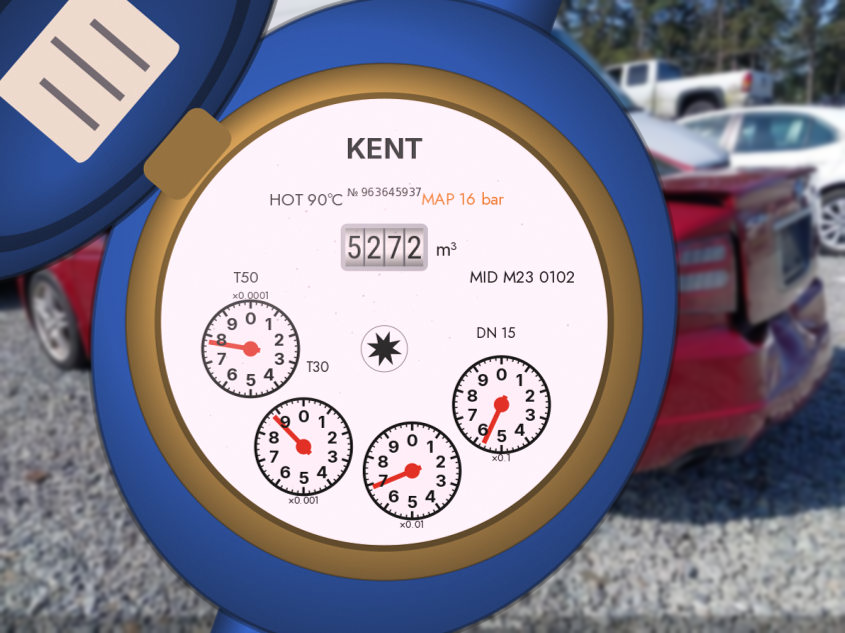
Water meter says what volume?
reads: 5272.5687 m³
